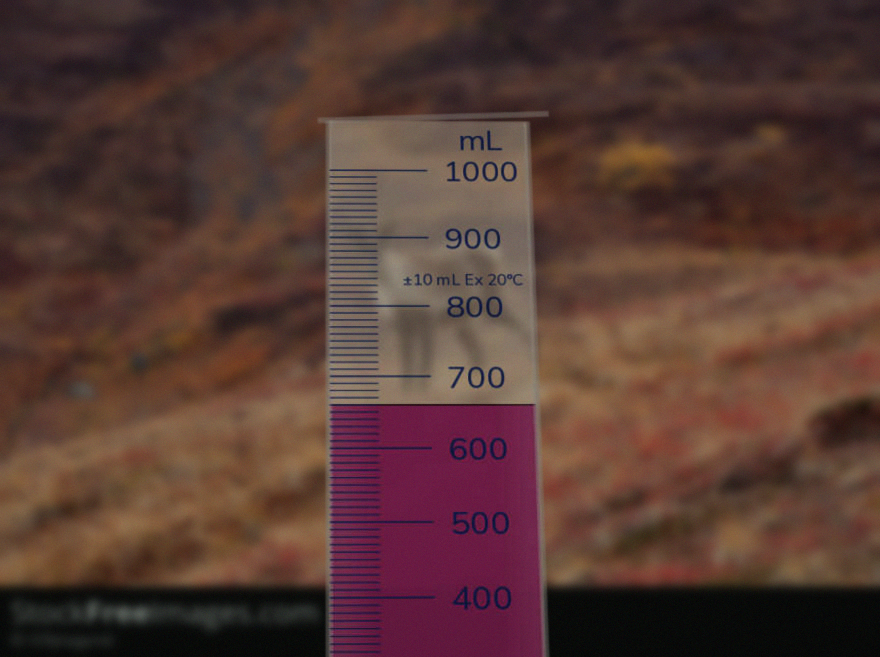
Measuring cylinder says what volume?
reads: 660 mL
